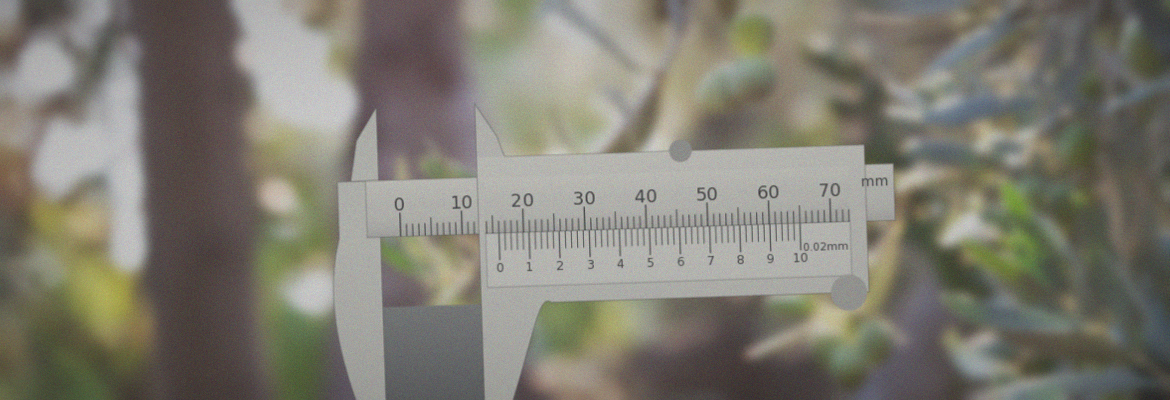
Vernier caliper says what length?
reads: 16.0 mm
